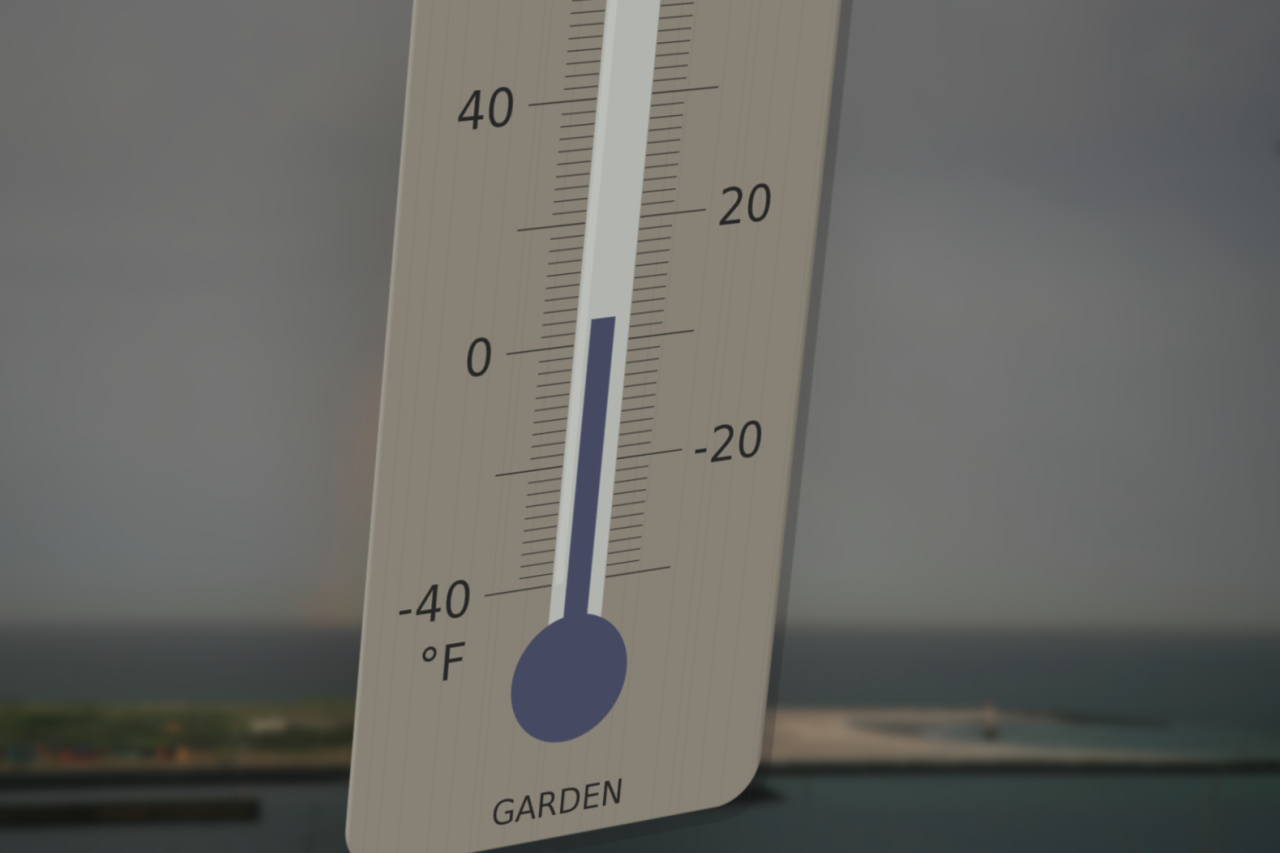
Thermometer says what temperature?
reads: 4 °F
